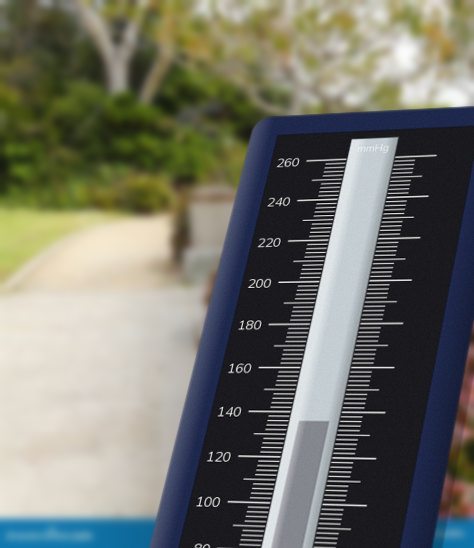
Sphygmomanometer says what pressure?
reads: 136 mmHg
